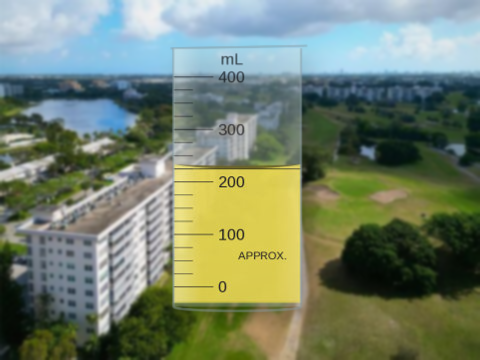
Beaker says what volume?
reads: 225 mL
